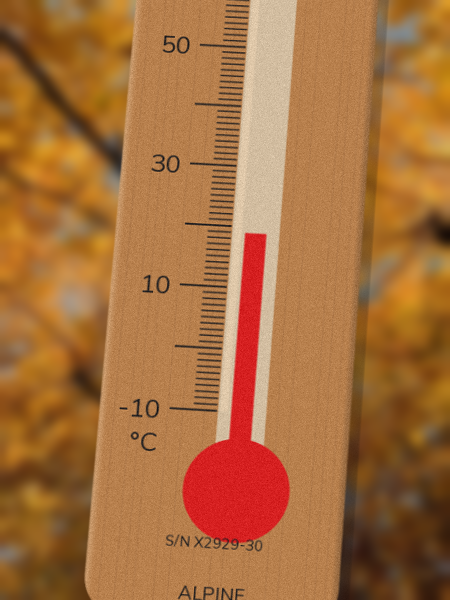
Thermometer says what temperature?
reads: 19 °C
